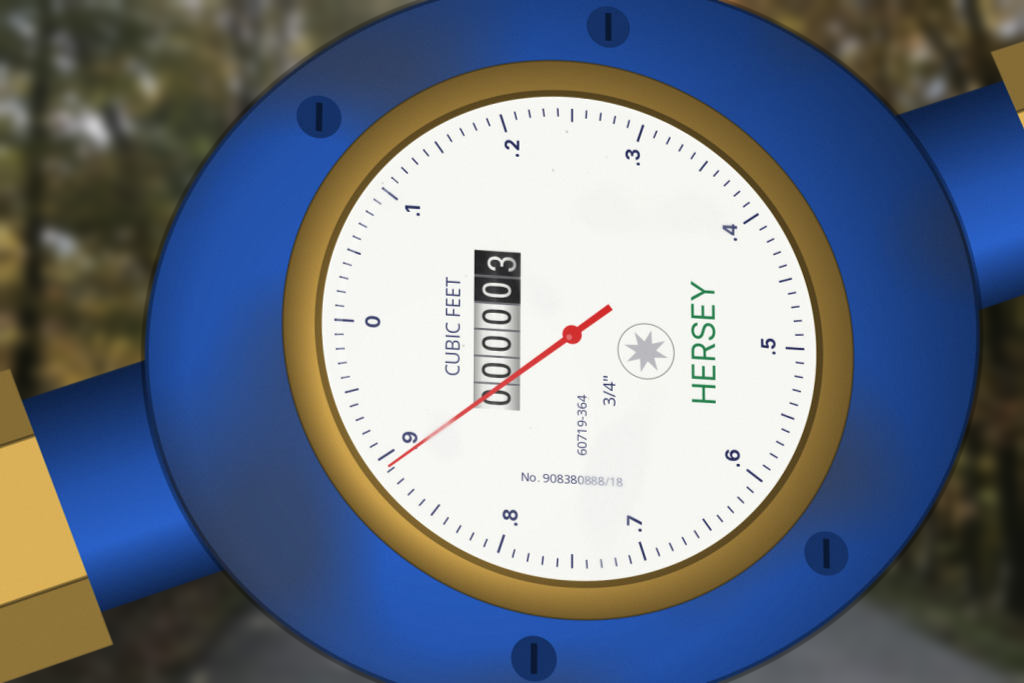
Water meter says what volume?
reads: 2.89 ft³
